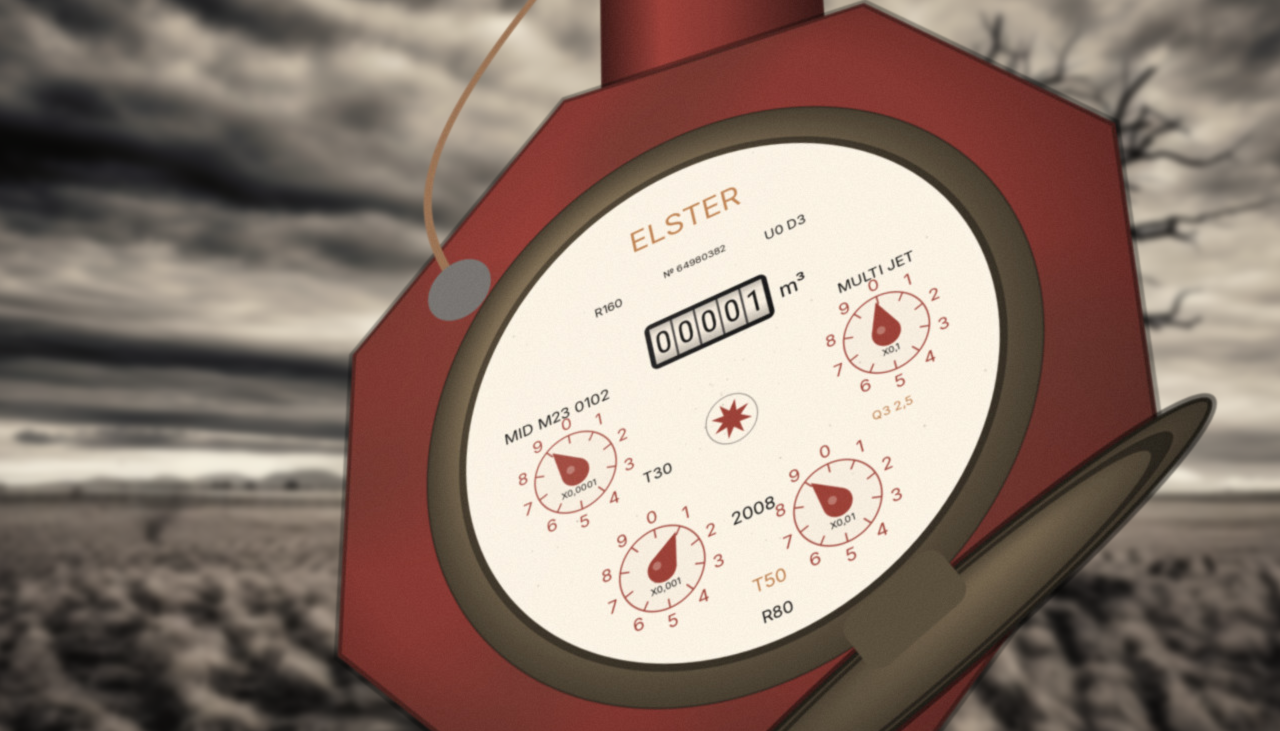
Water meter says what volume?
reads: 0.9909 m³
